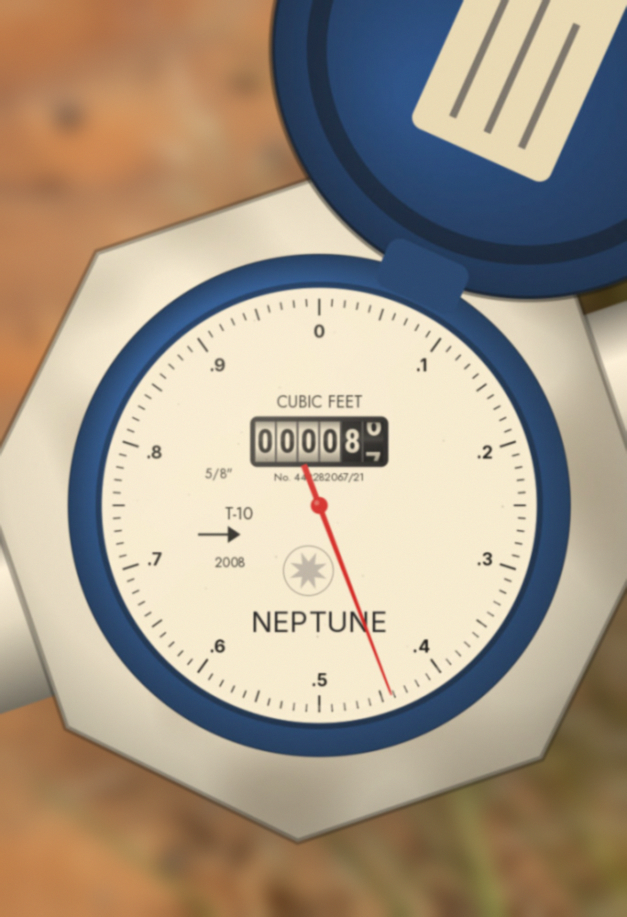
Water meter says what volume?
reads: 86.44 ft³
